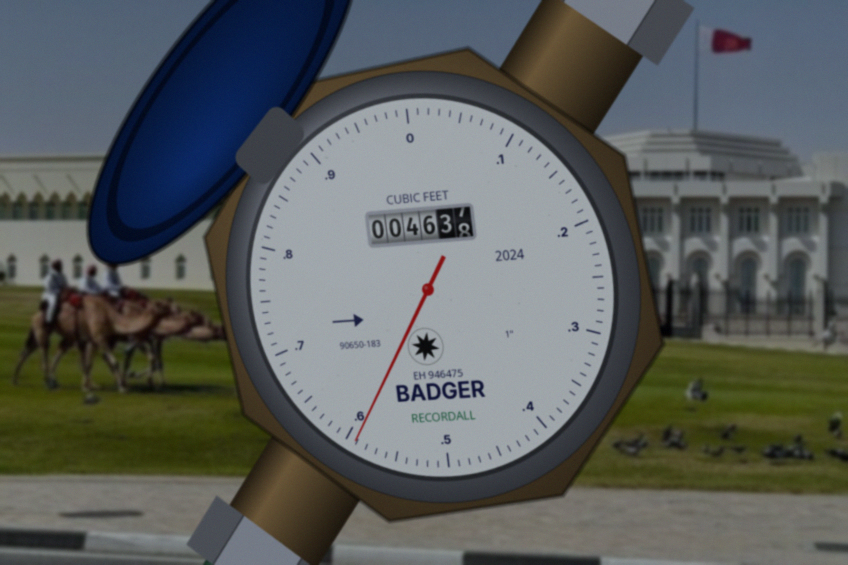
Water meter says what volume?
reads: 4637.59 ft³
